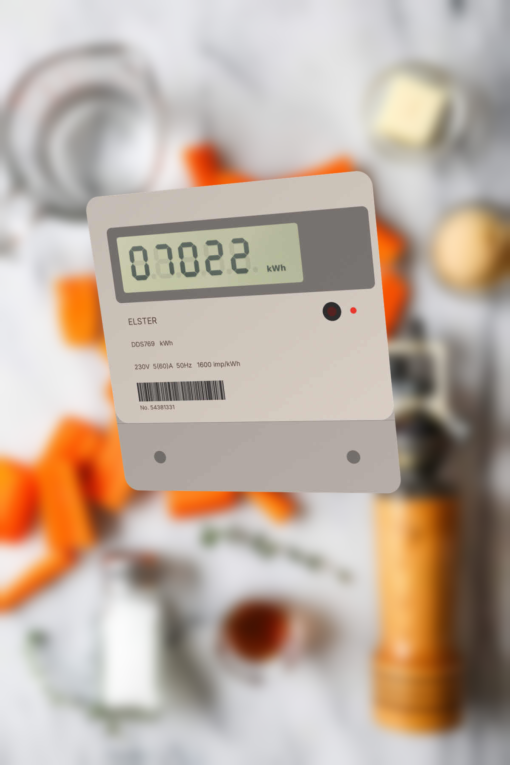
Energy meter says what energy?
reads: 7022 kWh
